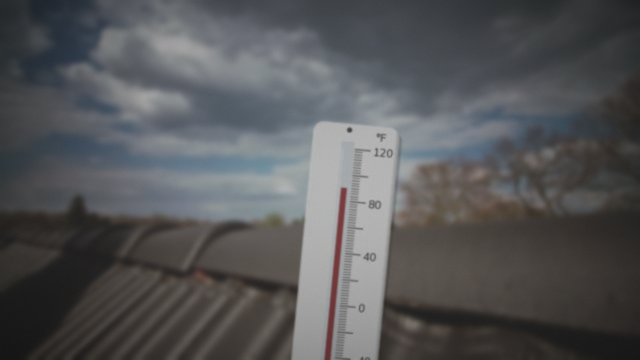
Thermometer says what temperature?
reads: 90 °F
